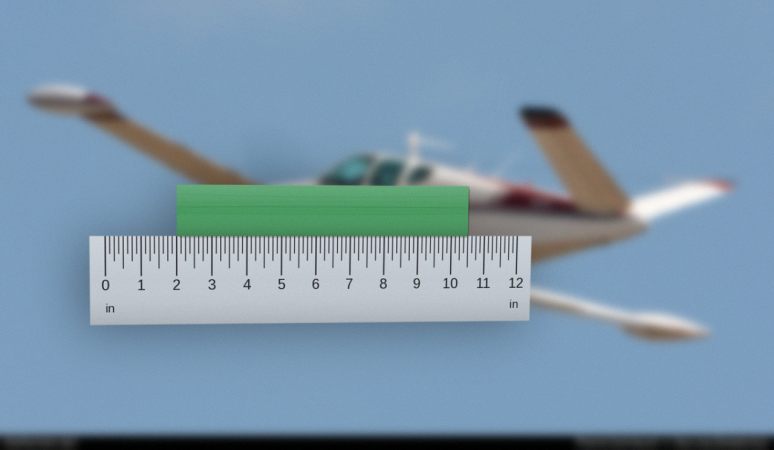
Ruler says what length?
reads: 8.5 in
